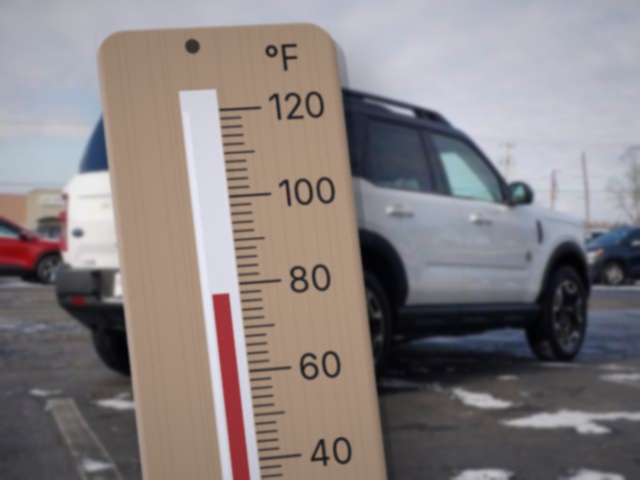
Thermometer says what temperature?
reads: 78 °F
